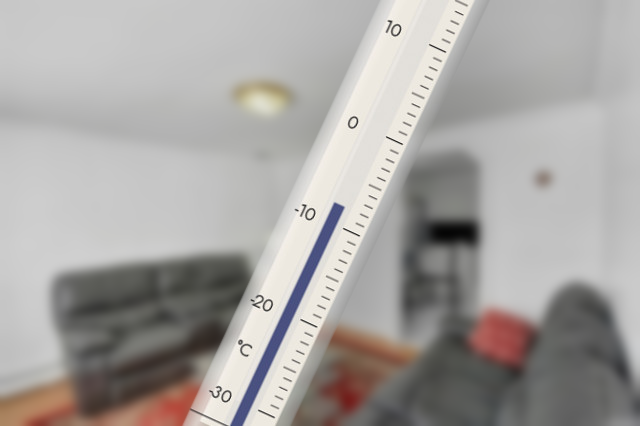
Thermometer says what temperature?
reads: -8 °C
